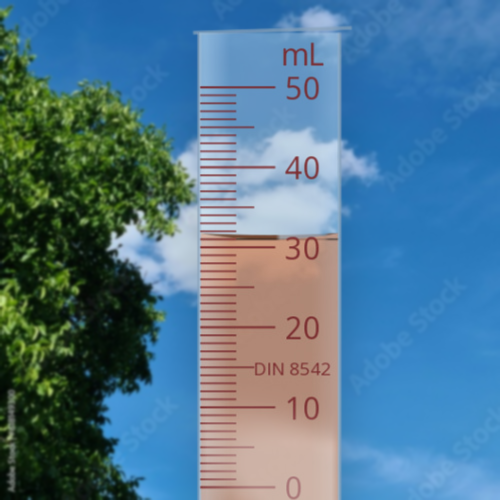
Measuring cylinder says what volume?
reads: 31 mL
